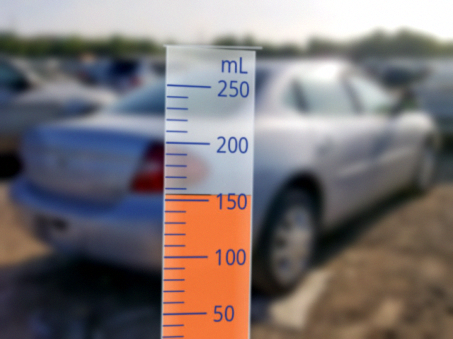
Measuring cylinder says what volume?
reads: 155 mL
